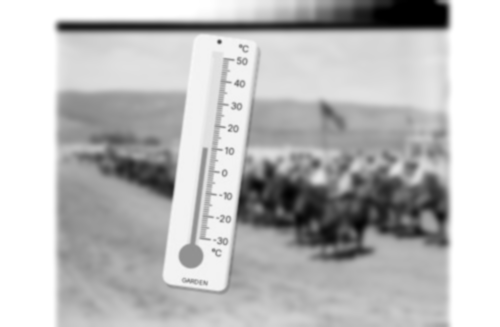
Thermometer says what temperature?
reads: 10 °C
